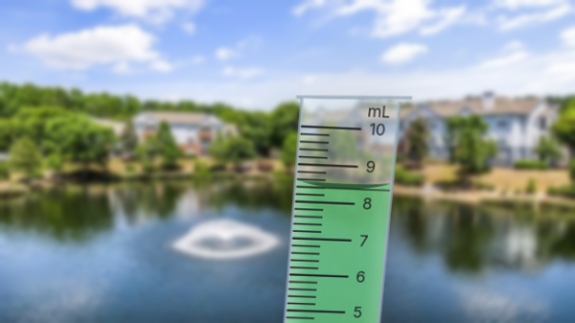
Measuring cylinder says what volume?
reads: 8.4 mL
